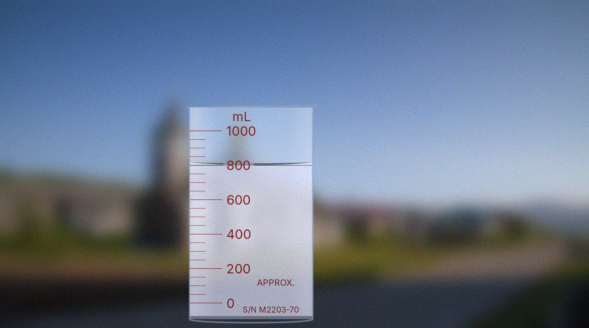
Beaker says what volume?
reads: 800 mL
